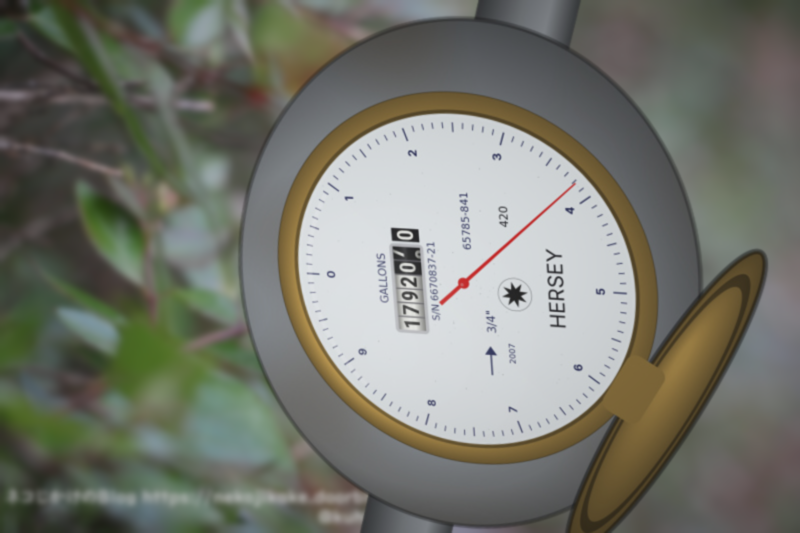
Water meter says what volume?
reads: 1792073.8 gal
